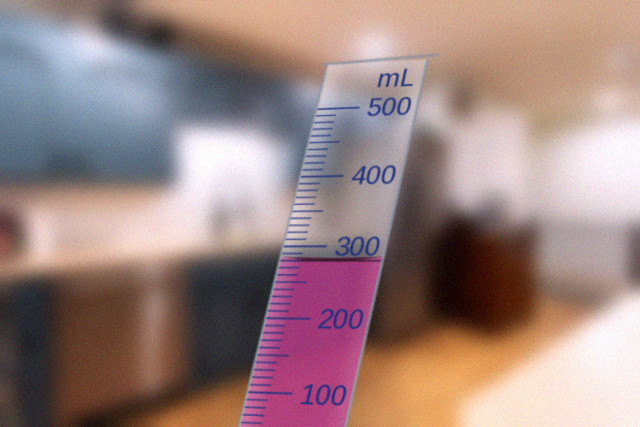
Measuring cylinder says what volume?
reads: 280 mL
